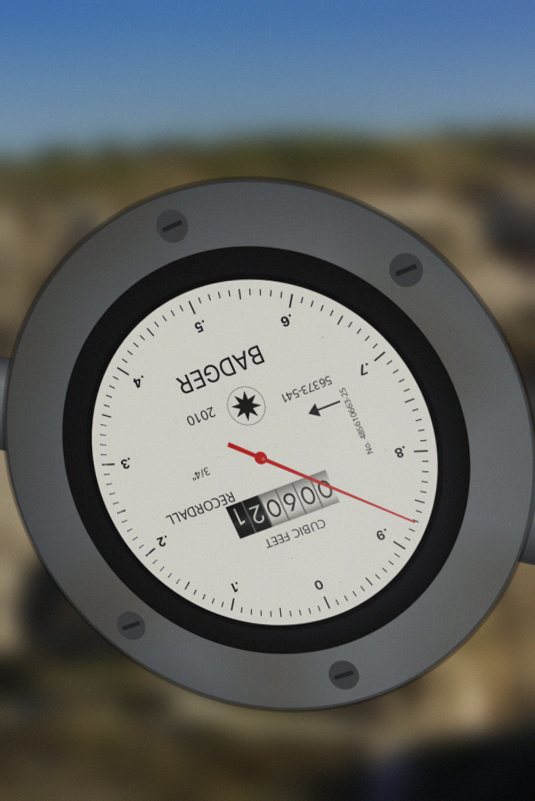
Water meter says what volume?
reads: 6020.87 ft³
